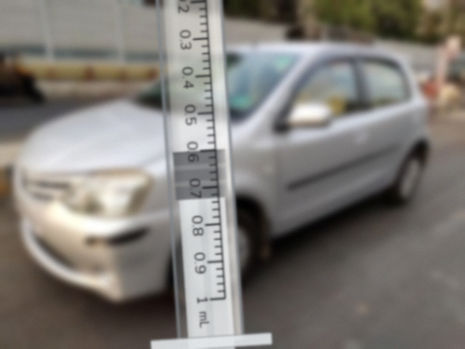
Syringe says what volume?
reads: 0.6 mL
